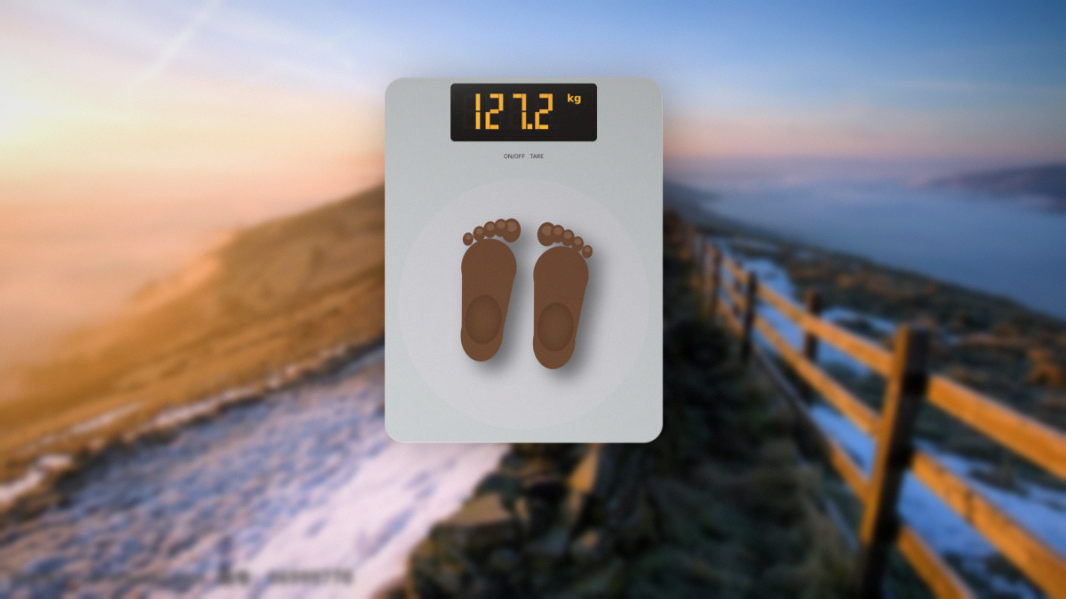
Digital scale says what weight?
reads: 127.2 kg
